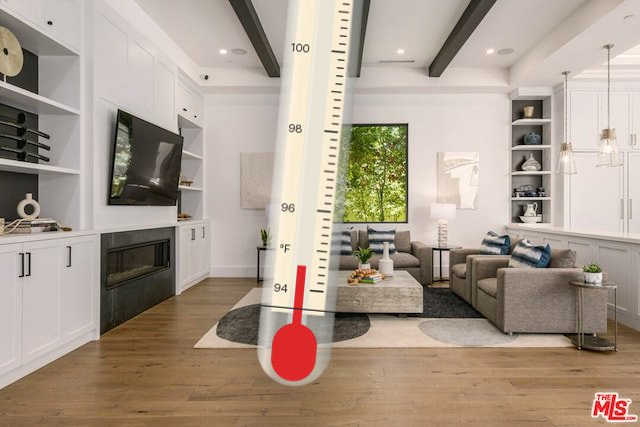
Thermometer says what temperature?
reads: 94.6 °F
